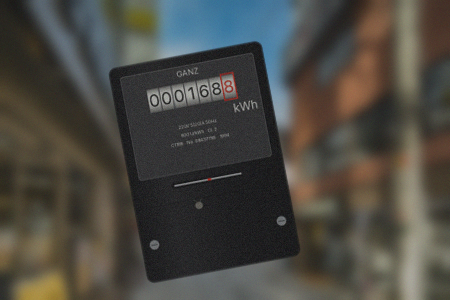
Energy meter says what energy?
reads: 168.8 kWh
